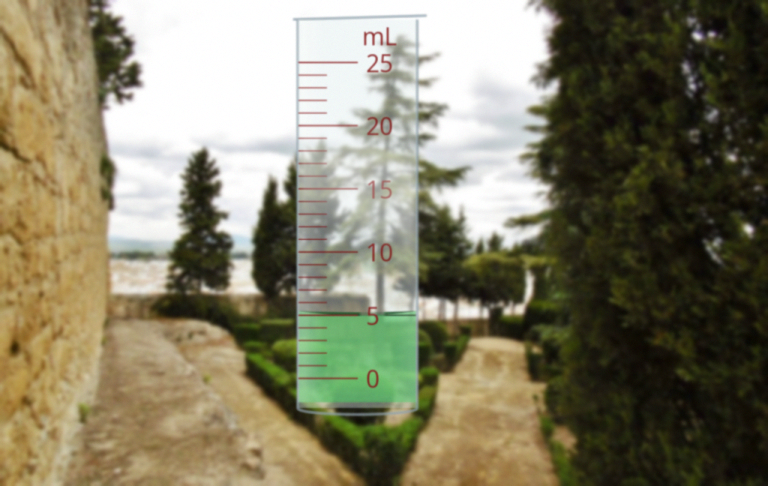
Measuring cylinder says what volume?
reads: 5 mL
